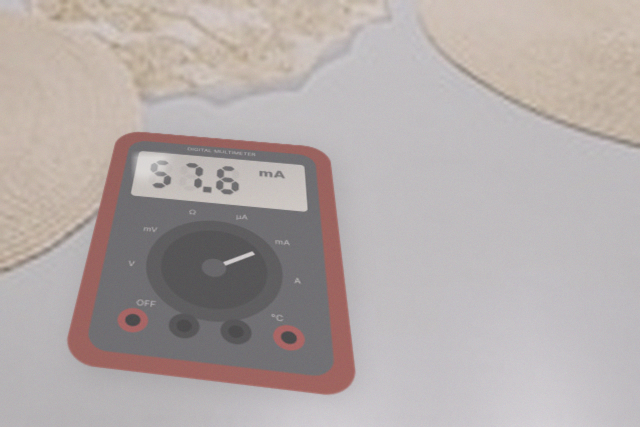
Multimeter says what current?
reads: 57.6 mA
